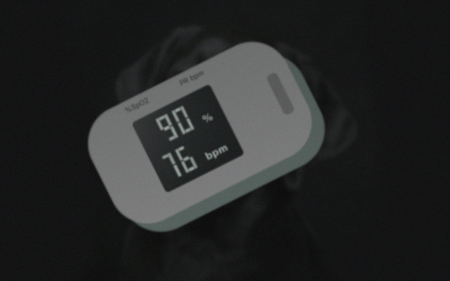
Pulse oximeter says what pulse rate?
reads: 76 bpm
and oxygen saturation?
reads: 90 %
